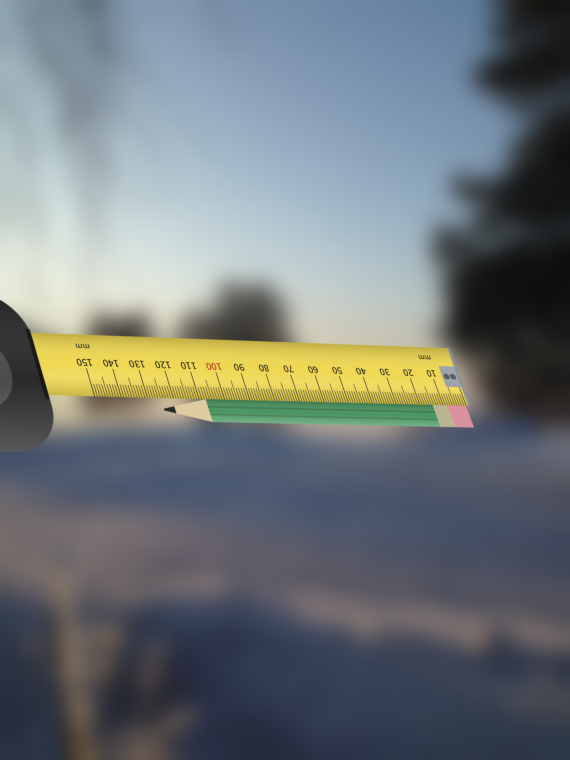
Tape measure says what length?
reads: 125 mm
